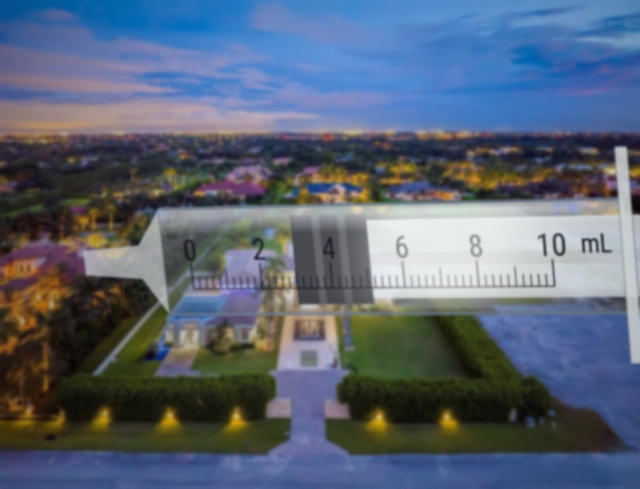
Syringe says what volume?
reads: 3 mL
